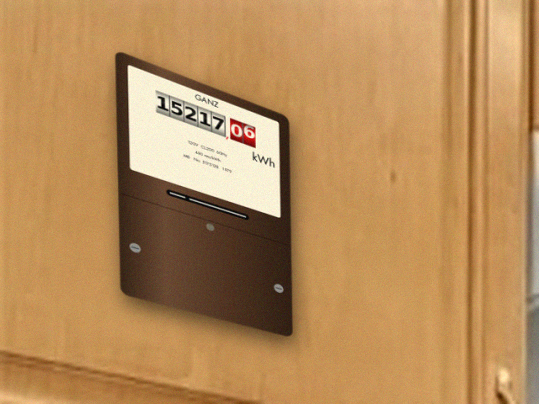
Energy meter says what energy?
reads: 15217.06 kWh
